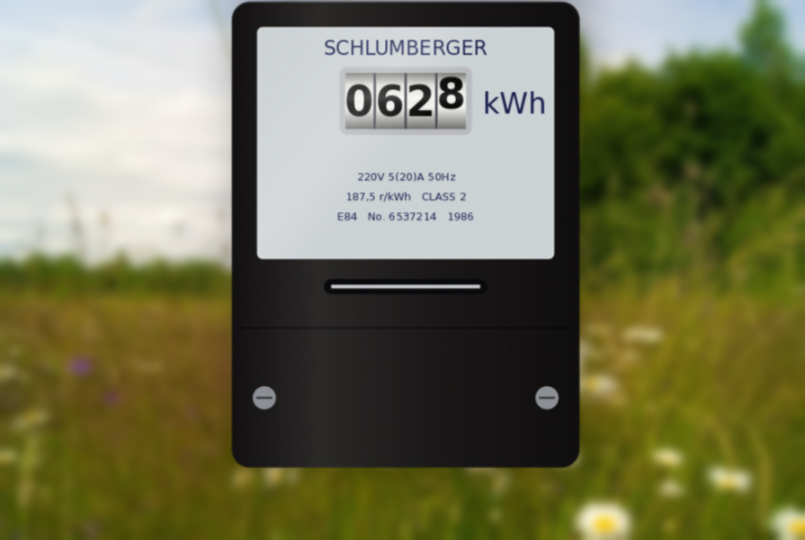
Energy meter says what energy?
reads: 628 kWh
